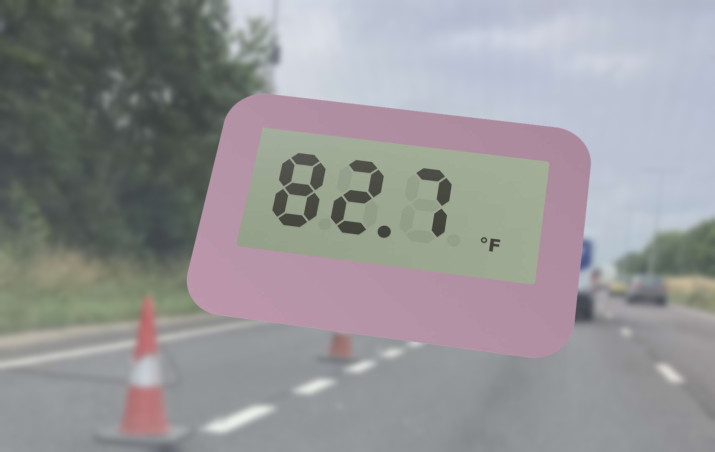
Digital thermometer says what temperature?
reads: 82.7 °F
